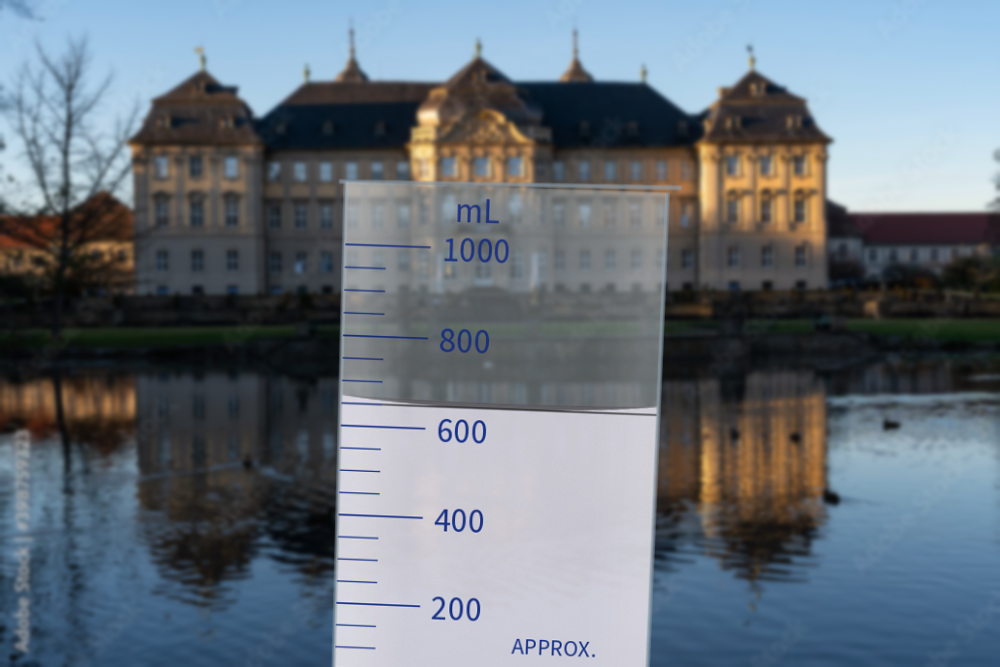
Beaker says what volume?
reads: 650 mL
